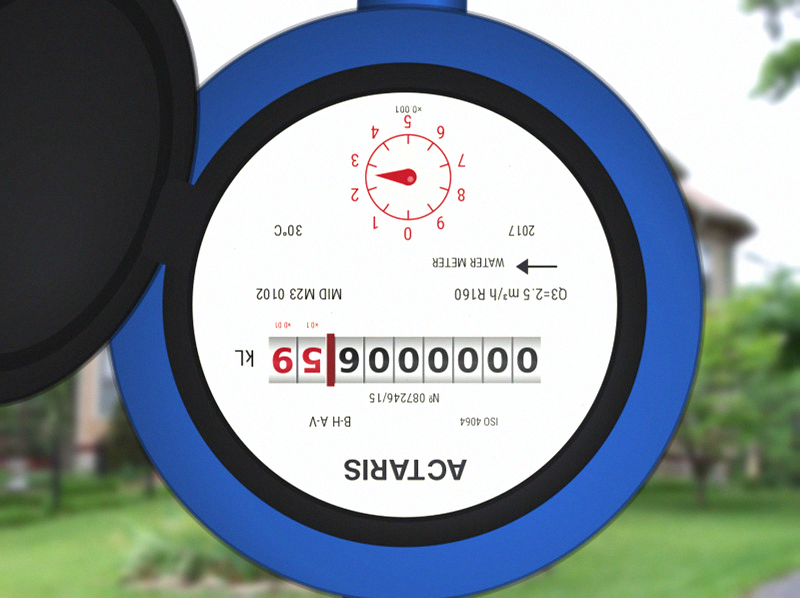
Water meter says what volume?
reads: 6.592 kL
